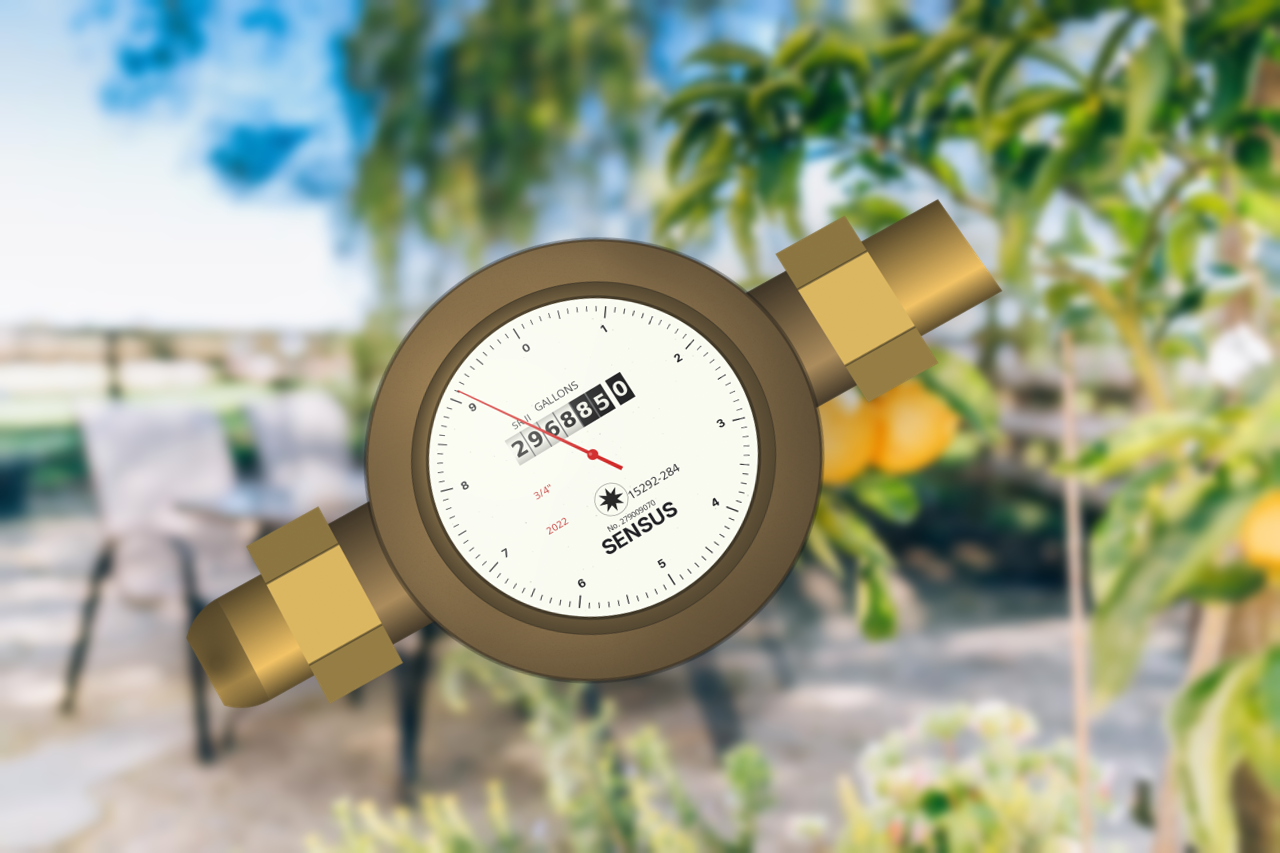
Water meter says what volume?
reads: 2968849.1 gal
